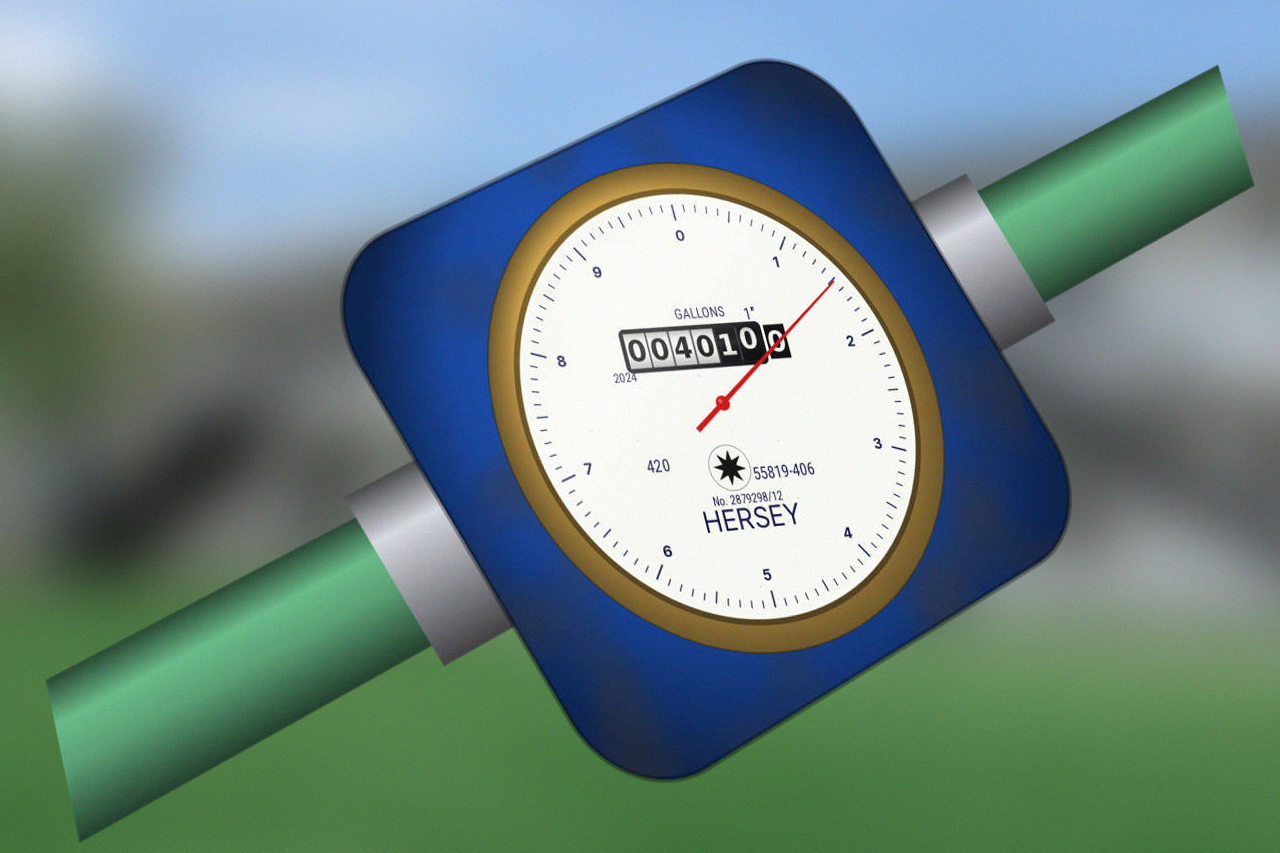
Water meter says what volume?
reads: 40101.5 gal
